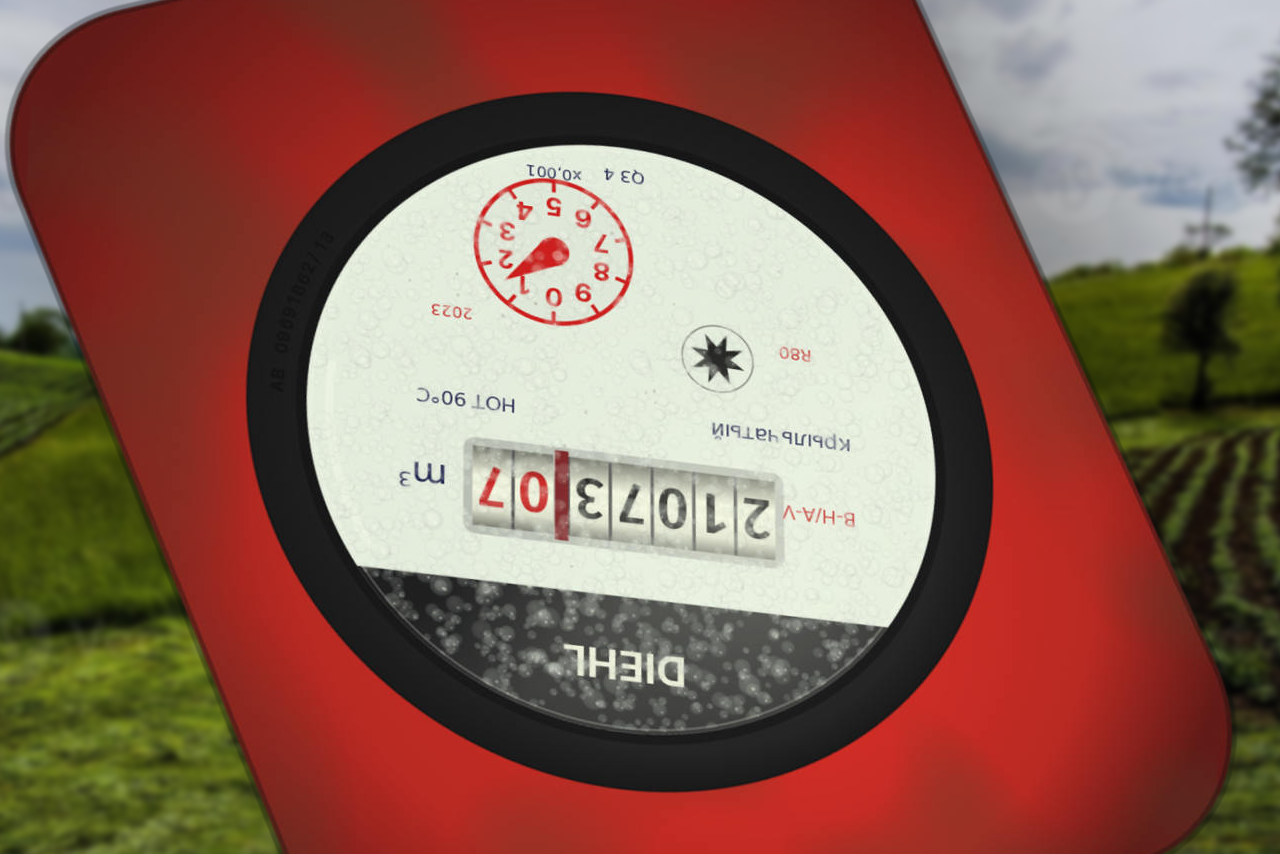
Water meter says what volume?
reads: 21073.071 m³
